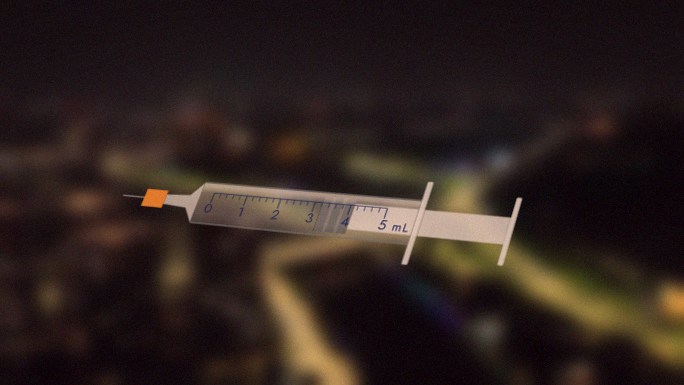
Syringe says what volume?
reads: 3.2 mL
